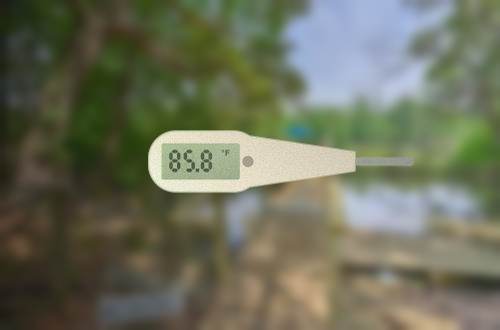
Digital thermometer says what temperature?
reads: 85.8 °F
